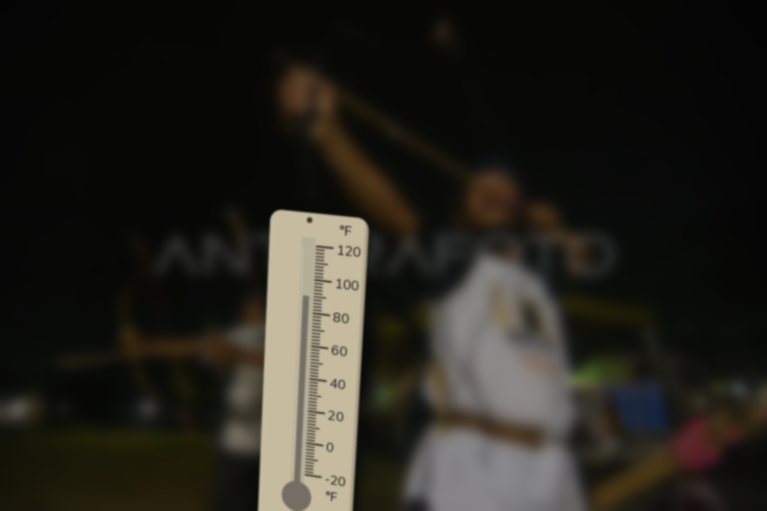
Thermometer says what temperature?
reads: 90 °F
